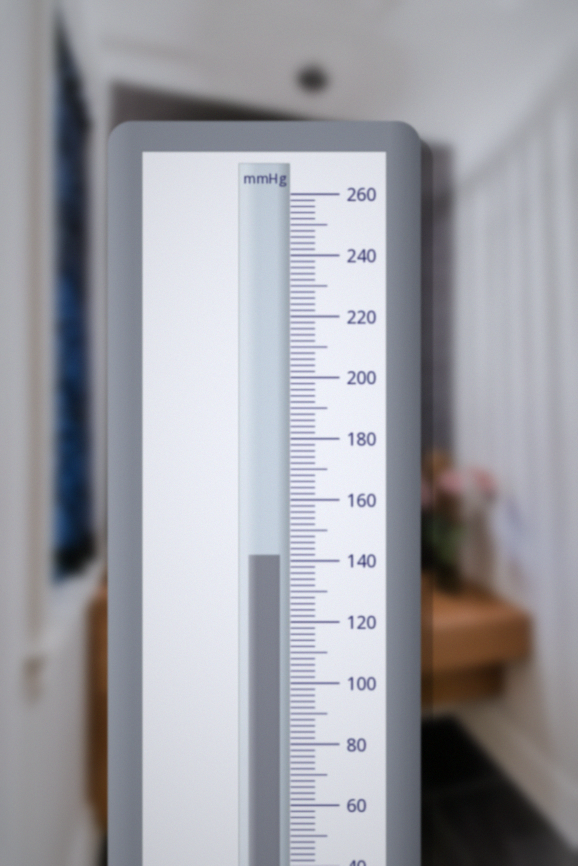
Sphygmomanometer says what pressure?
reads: 142 mmHg
